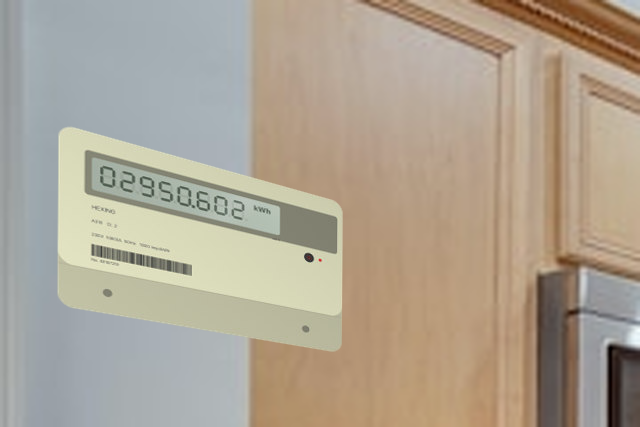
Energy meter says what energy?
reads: 2950.602 kWh
